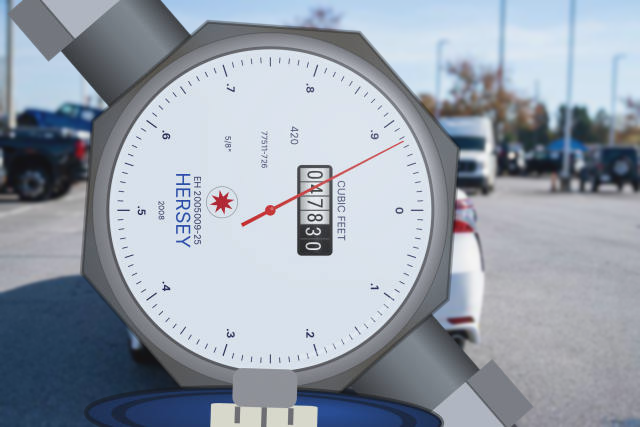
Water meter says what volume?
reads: 47829.92 ft³
